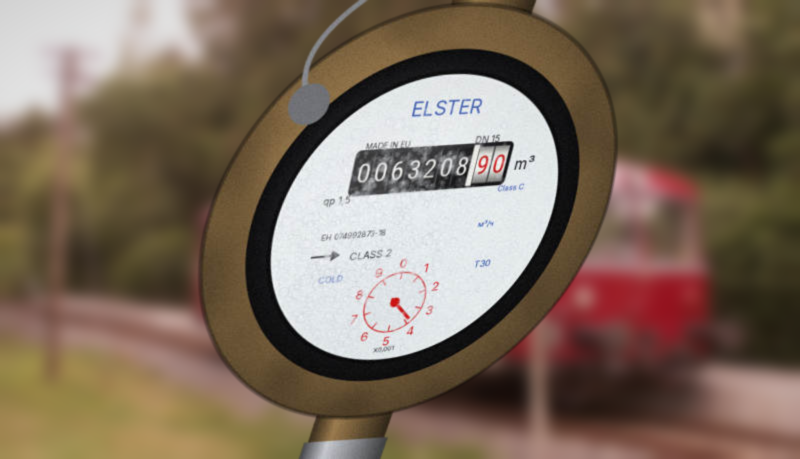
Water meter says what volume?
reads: 63208.903 m³
